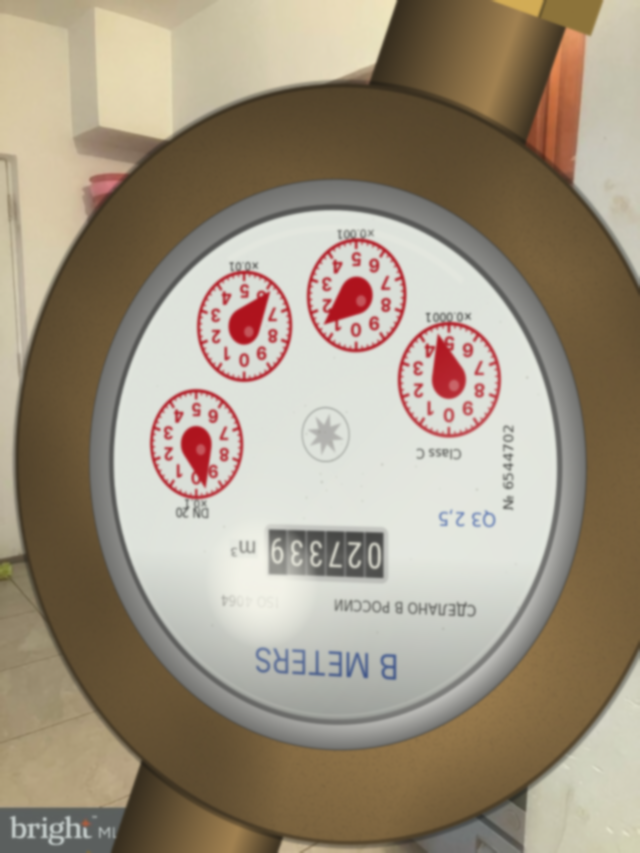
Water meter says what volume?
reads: 27338.9614 m³
